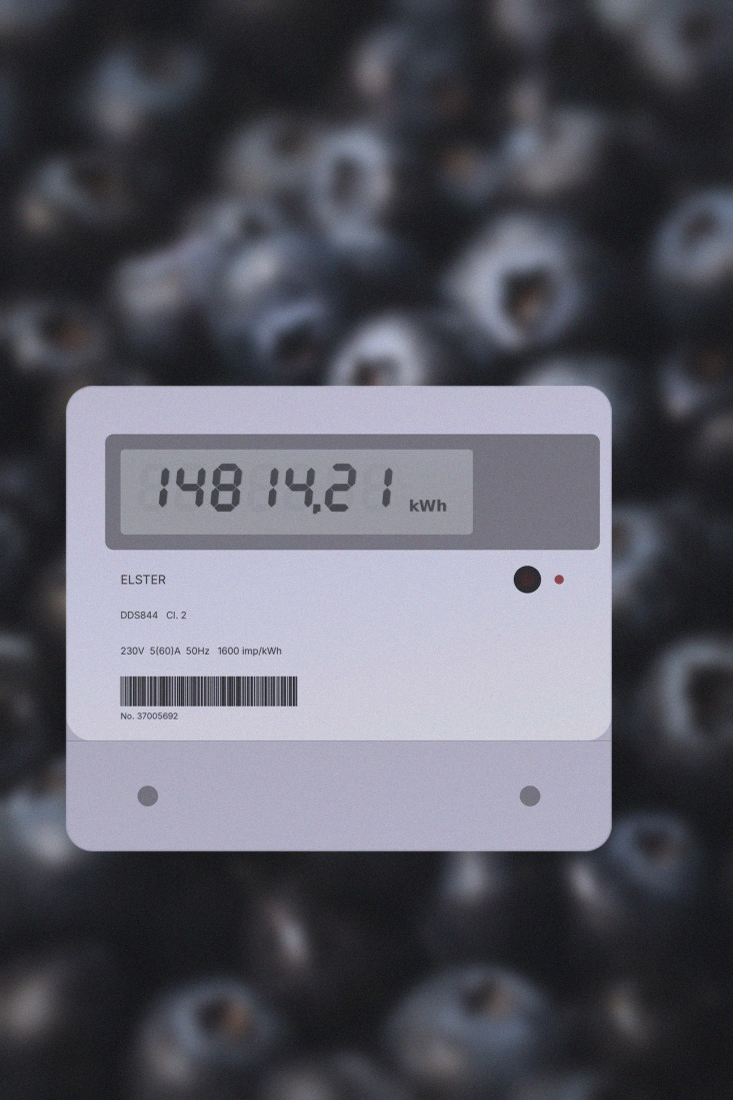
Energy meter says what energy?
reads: 14814.21 kWh
